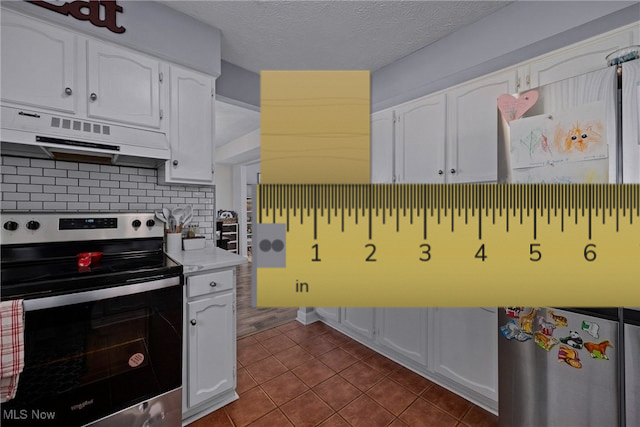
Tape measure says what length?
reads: 2 in
